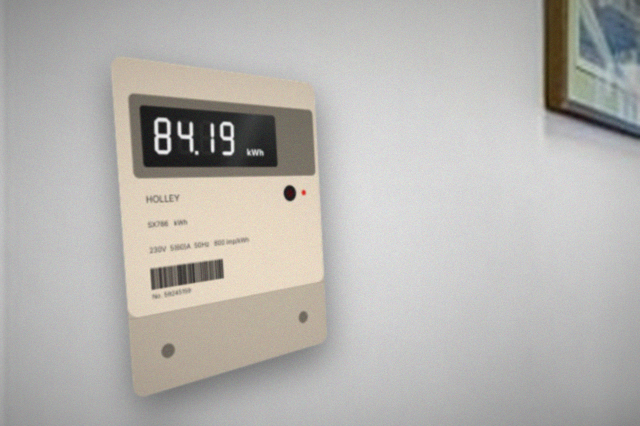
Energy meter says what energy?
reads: 84.19 kWh
